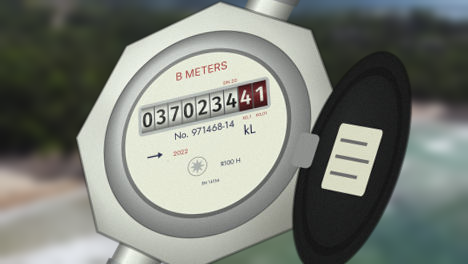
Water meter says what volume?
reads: 370234.41 kL
